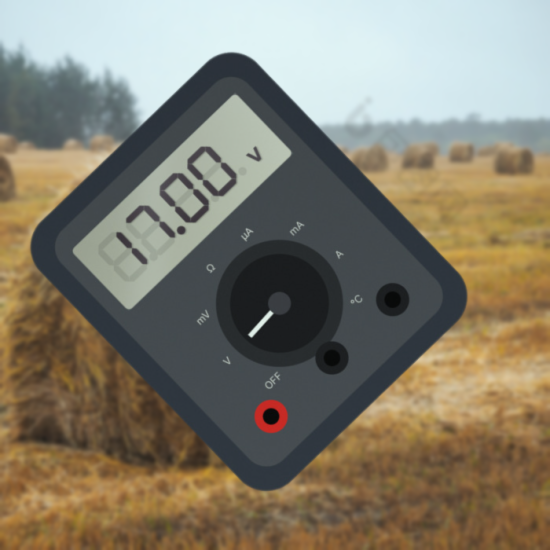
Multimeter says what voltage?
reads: 17.00 V
